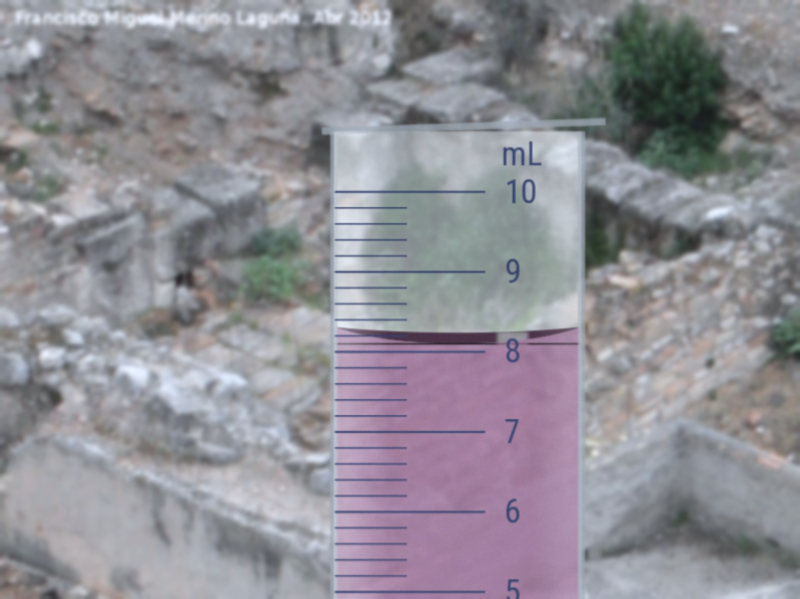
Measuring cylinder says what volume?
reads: 8.1 mL
